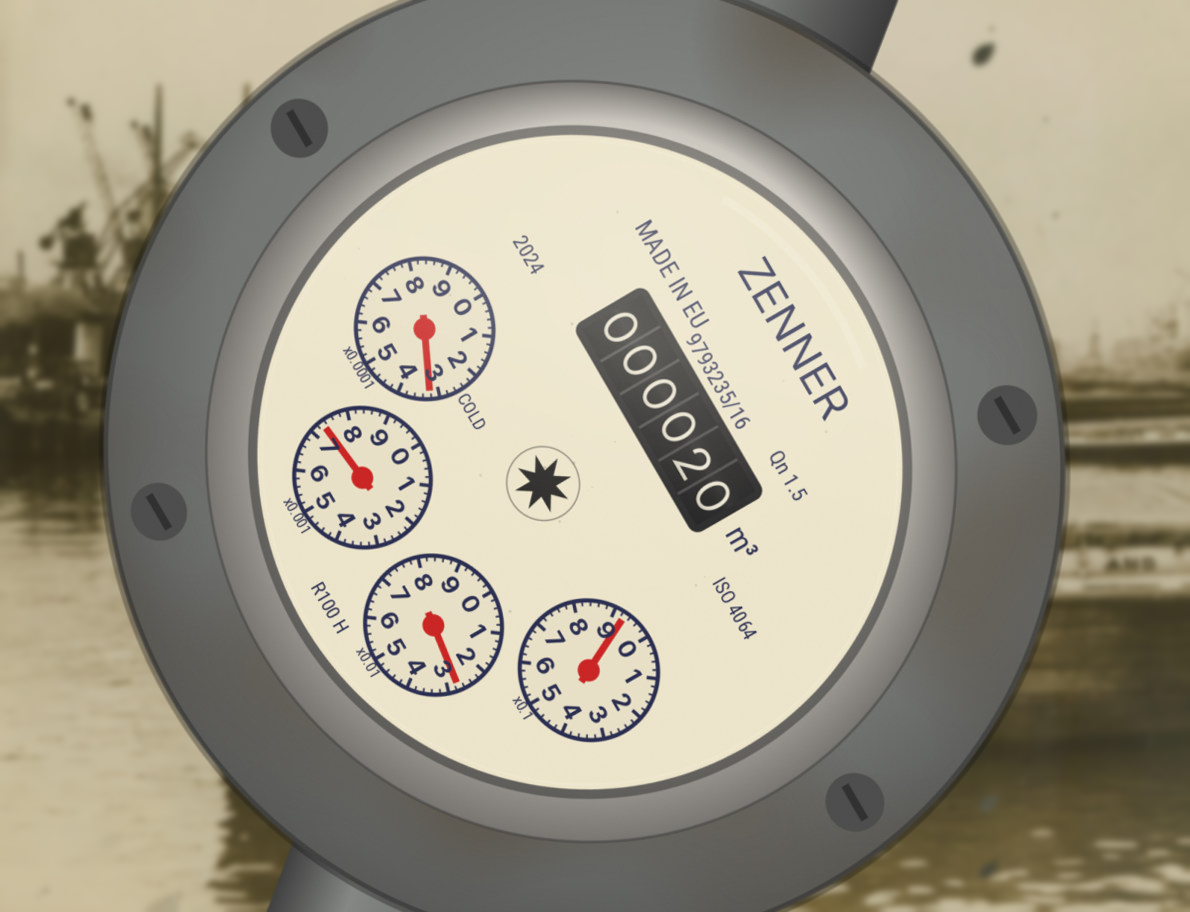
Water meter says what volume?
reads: 19.9273 m³
